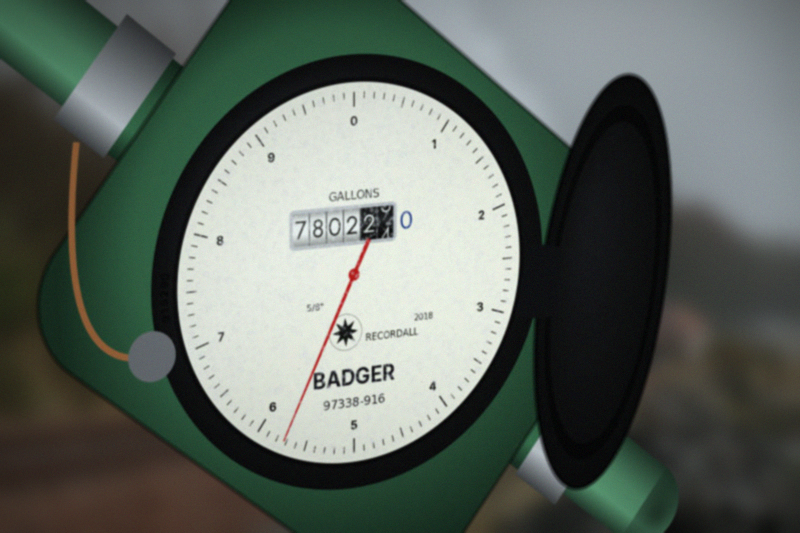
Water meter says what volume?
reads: 7802235.7 gal
